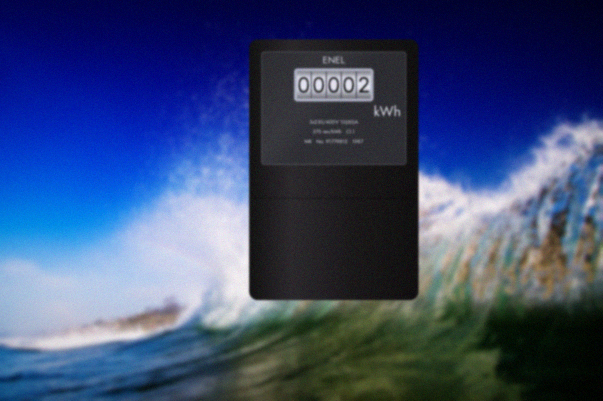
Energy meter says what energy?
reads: 2 kWh
